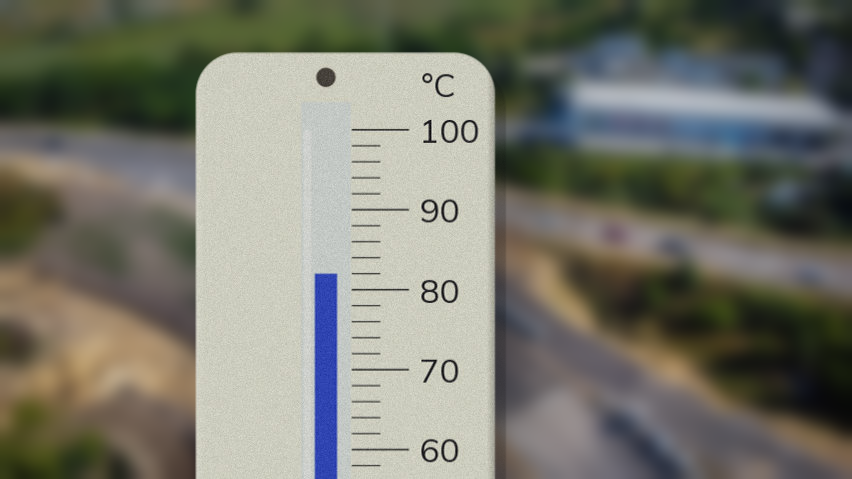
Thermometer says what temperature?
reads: 82 °C
